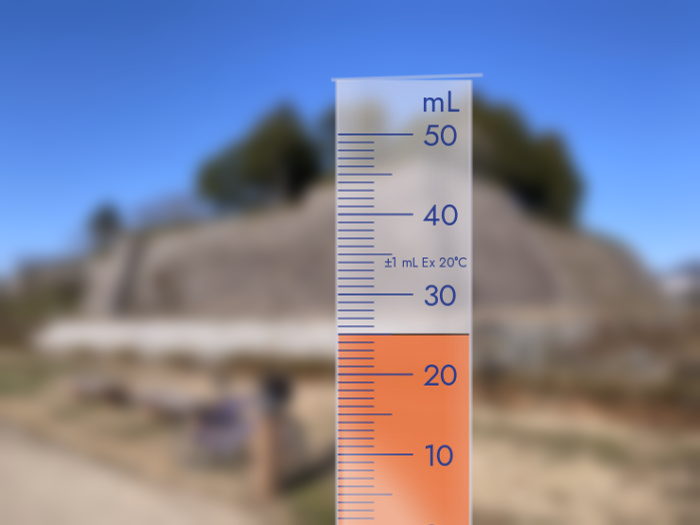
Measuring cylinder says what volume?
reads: 25 mL
